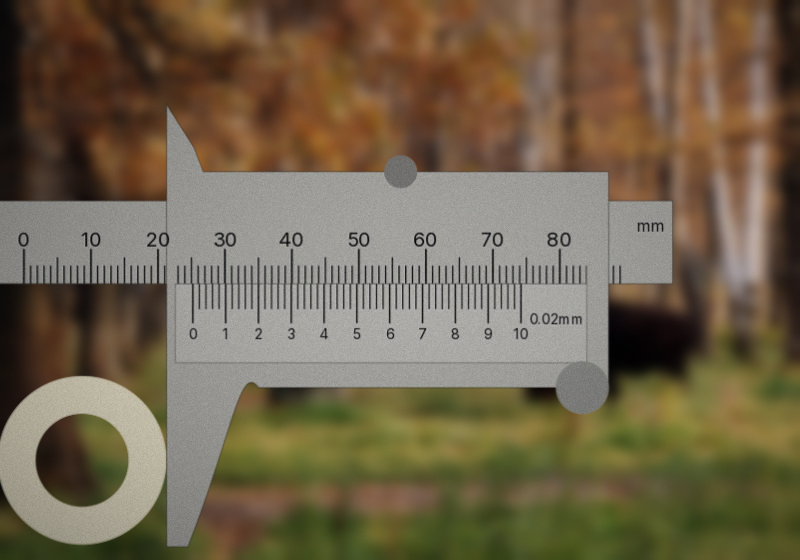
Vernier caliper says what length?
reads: 25.2 mm
